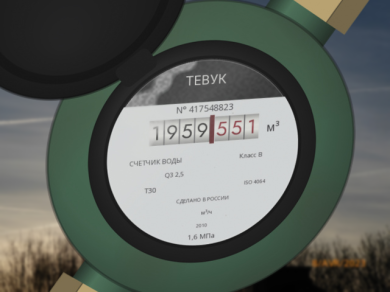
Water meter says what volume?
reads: 1959.551 m³
